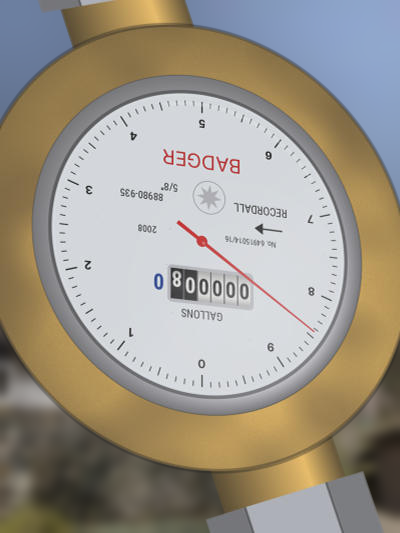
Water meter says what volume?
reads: 78.4 gal
